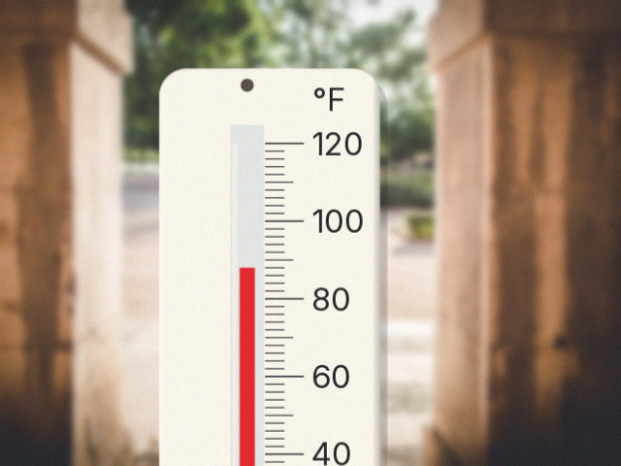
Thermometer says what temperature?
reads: 88 °F
